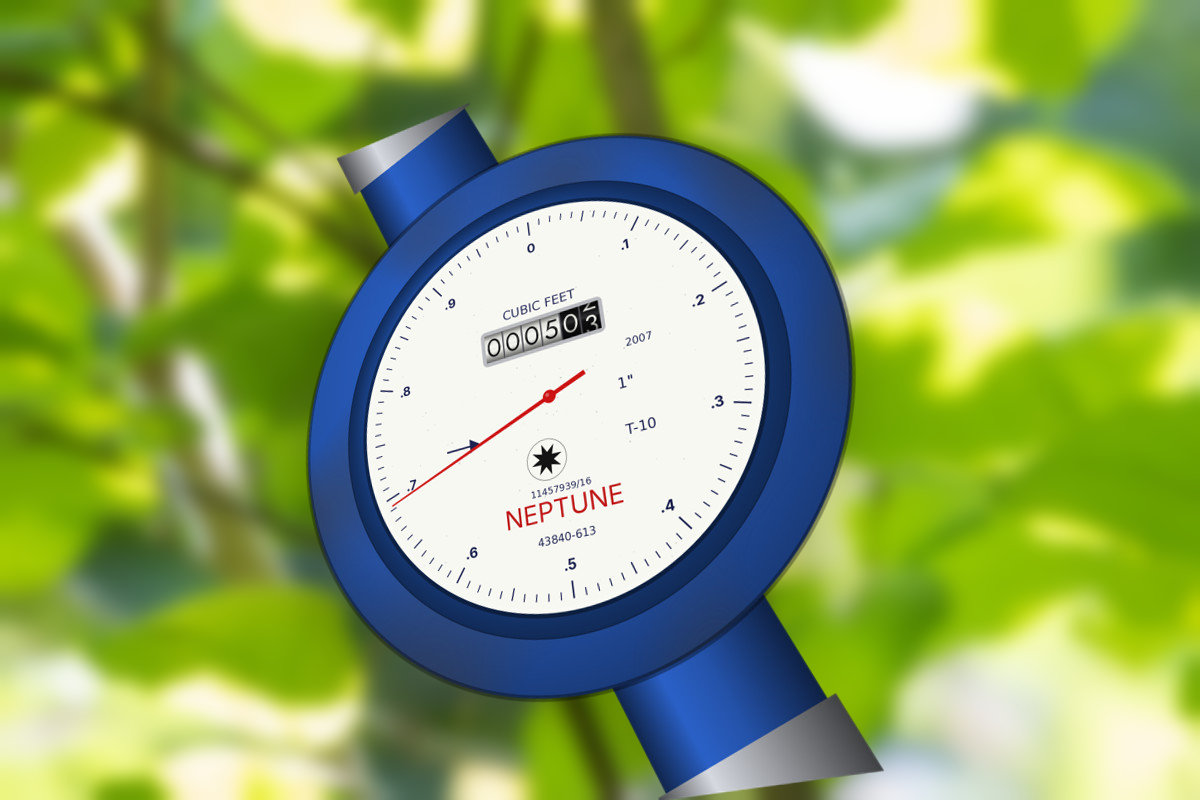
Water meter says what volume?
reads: 502.69 ft³
